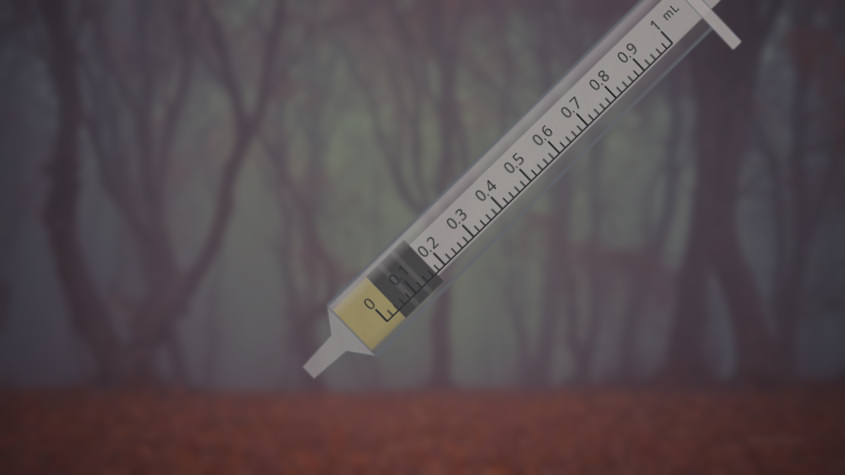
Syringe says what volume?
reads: 0.04 mL
